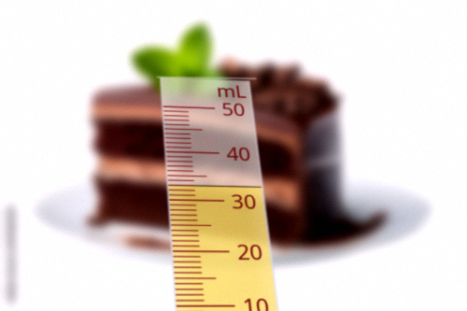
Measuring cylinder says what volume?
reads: 33 mL
